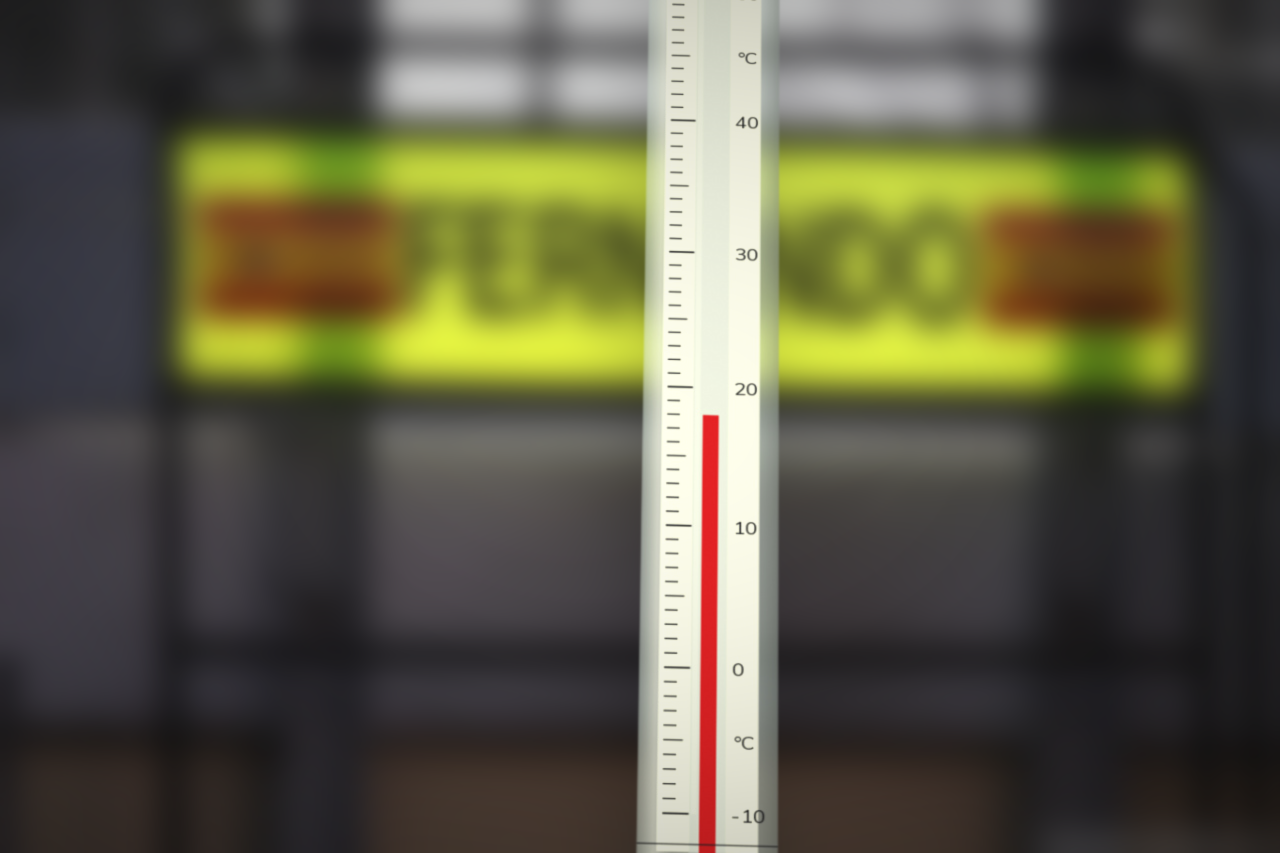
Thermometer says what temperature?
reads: 18 °C
